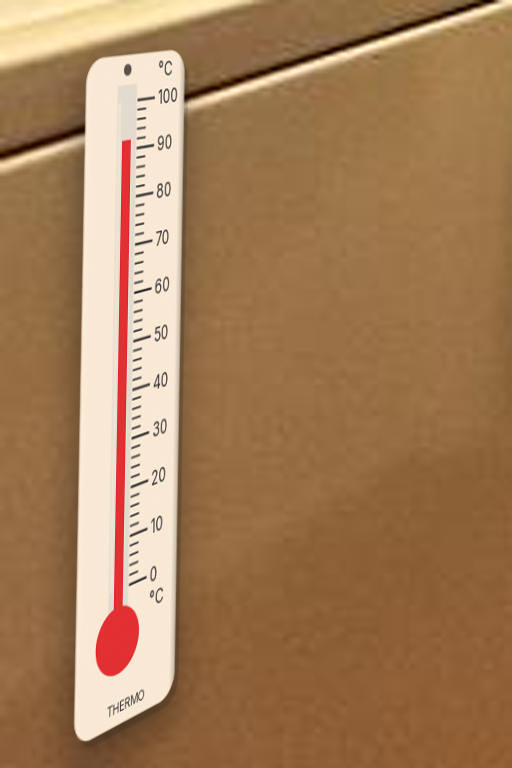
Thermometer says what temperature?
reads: 92 °C
